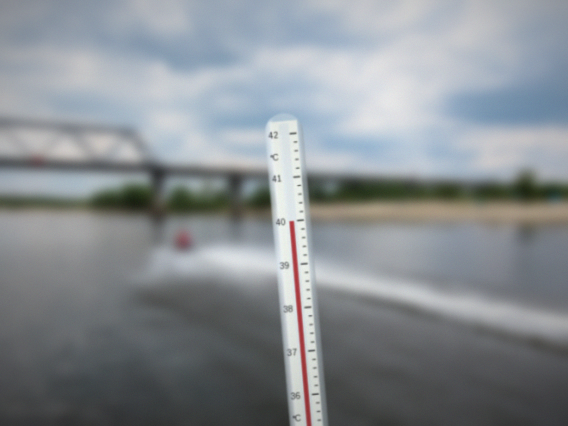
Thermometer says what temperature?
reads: 40 °C
